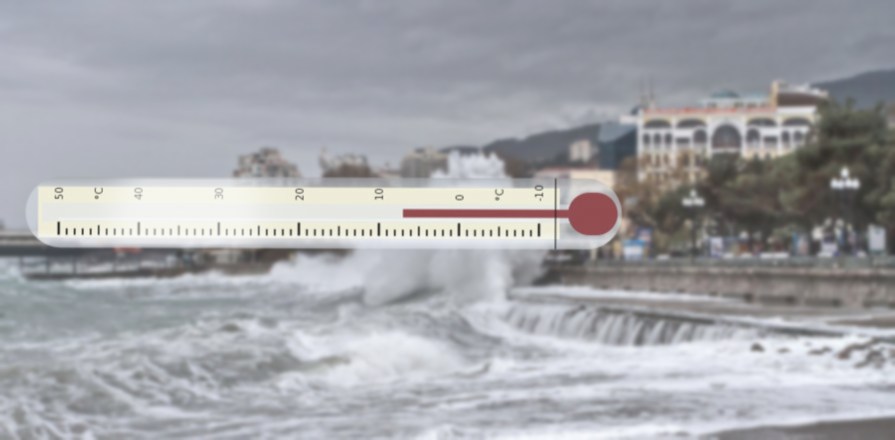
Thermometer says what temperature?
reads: 7 °C
